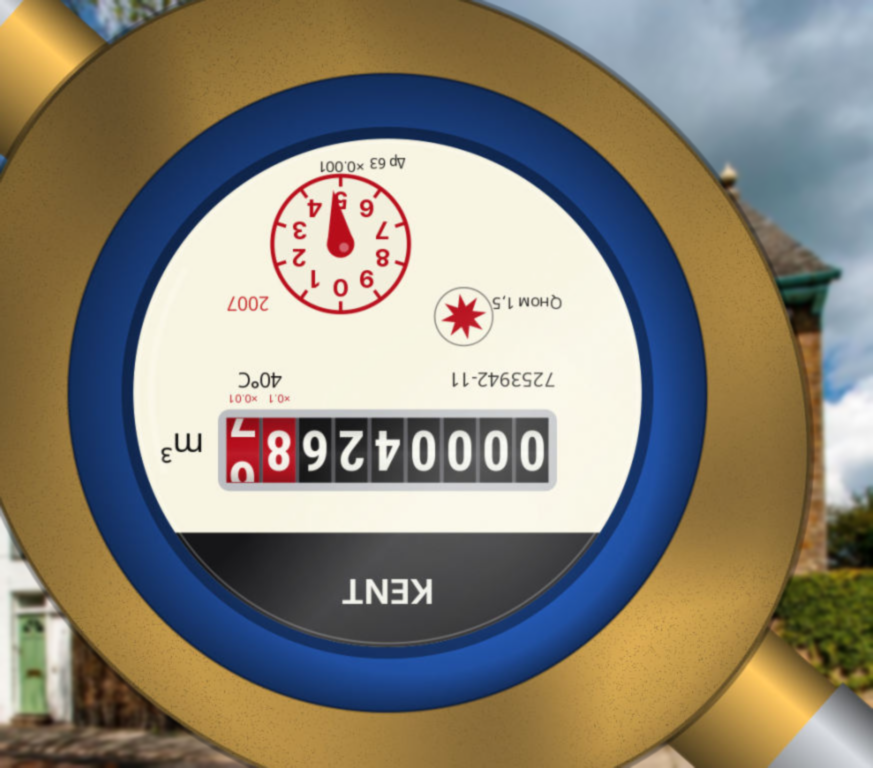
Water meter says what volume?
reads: 426.864 m³
